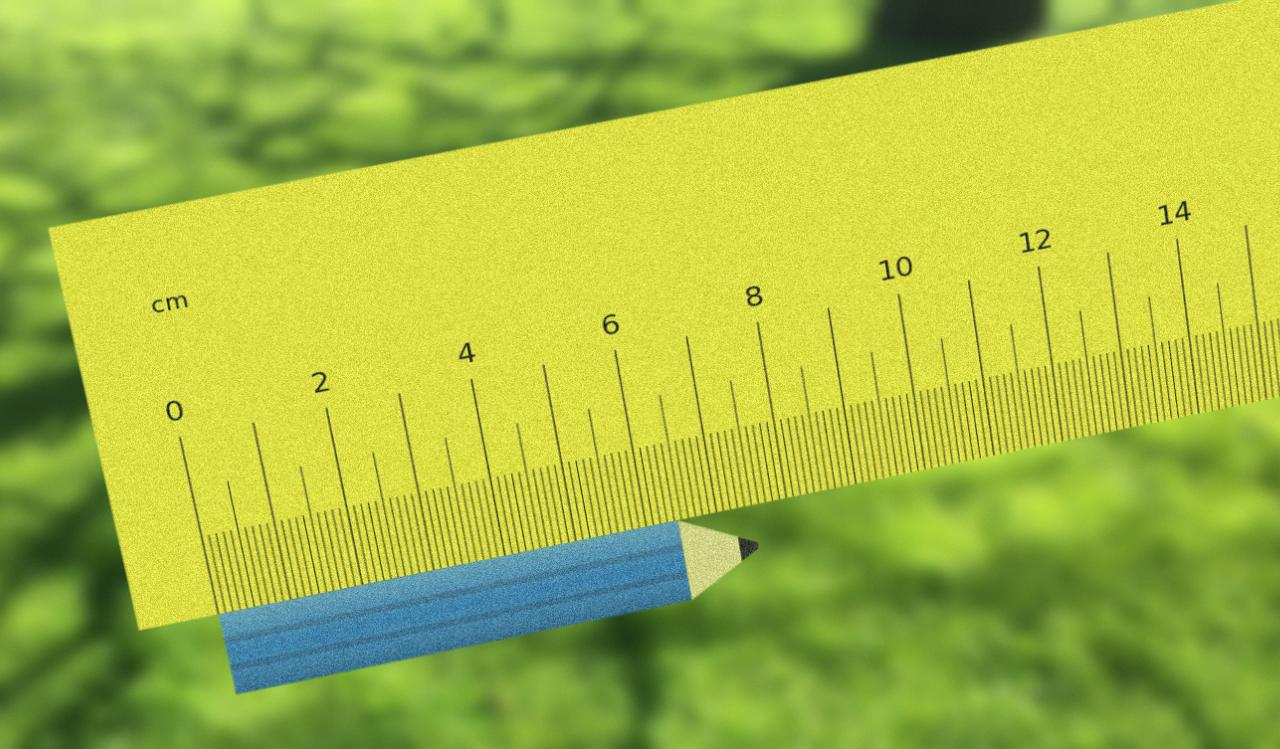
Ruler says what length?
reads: 7.5 cm
